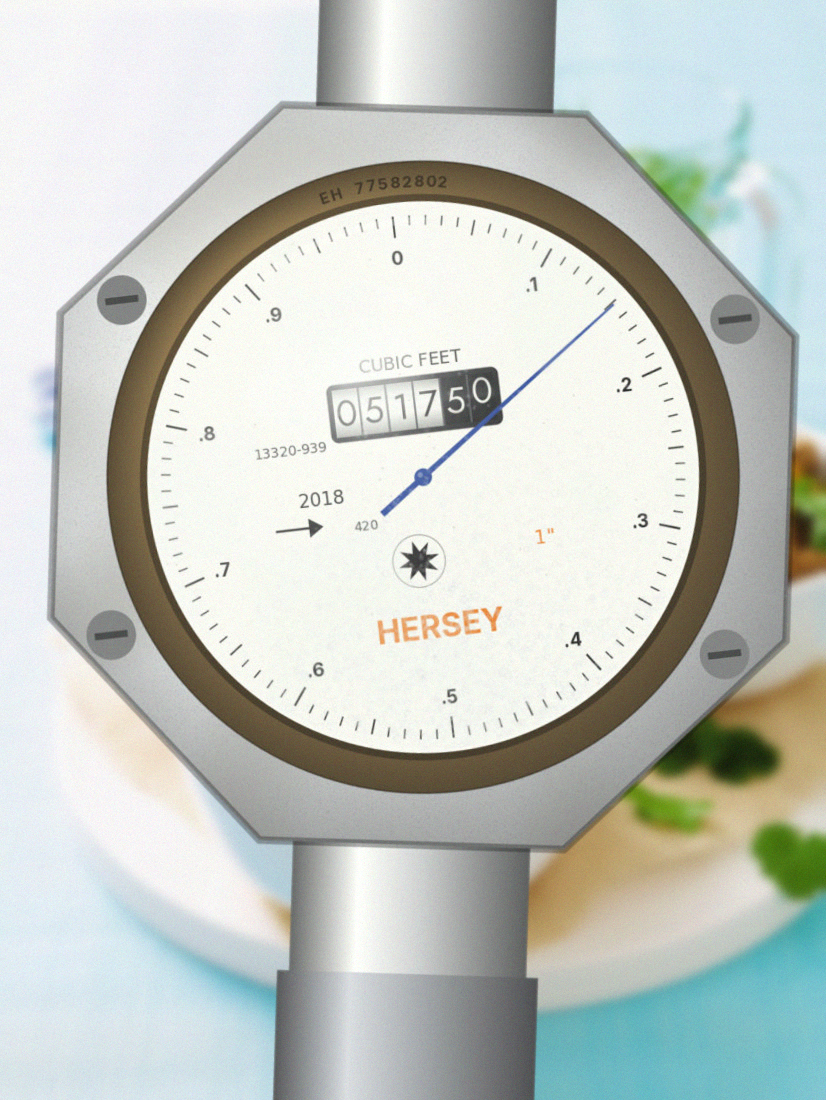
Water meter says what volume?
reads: 51750.15 ft³
